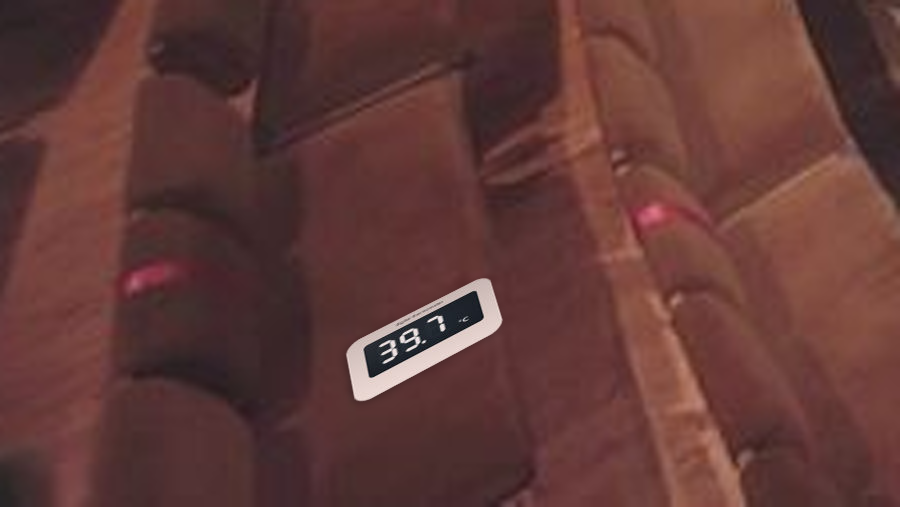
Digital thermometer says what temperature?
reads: 39.7 °C
